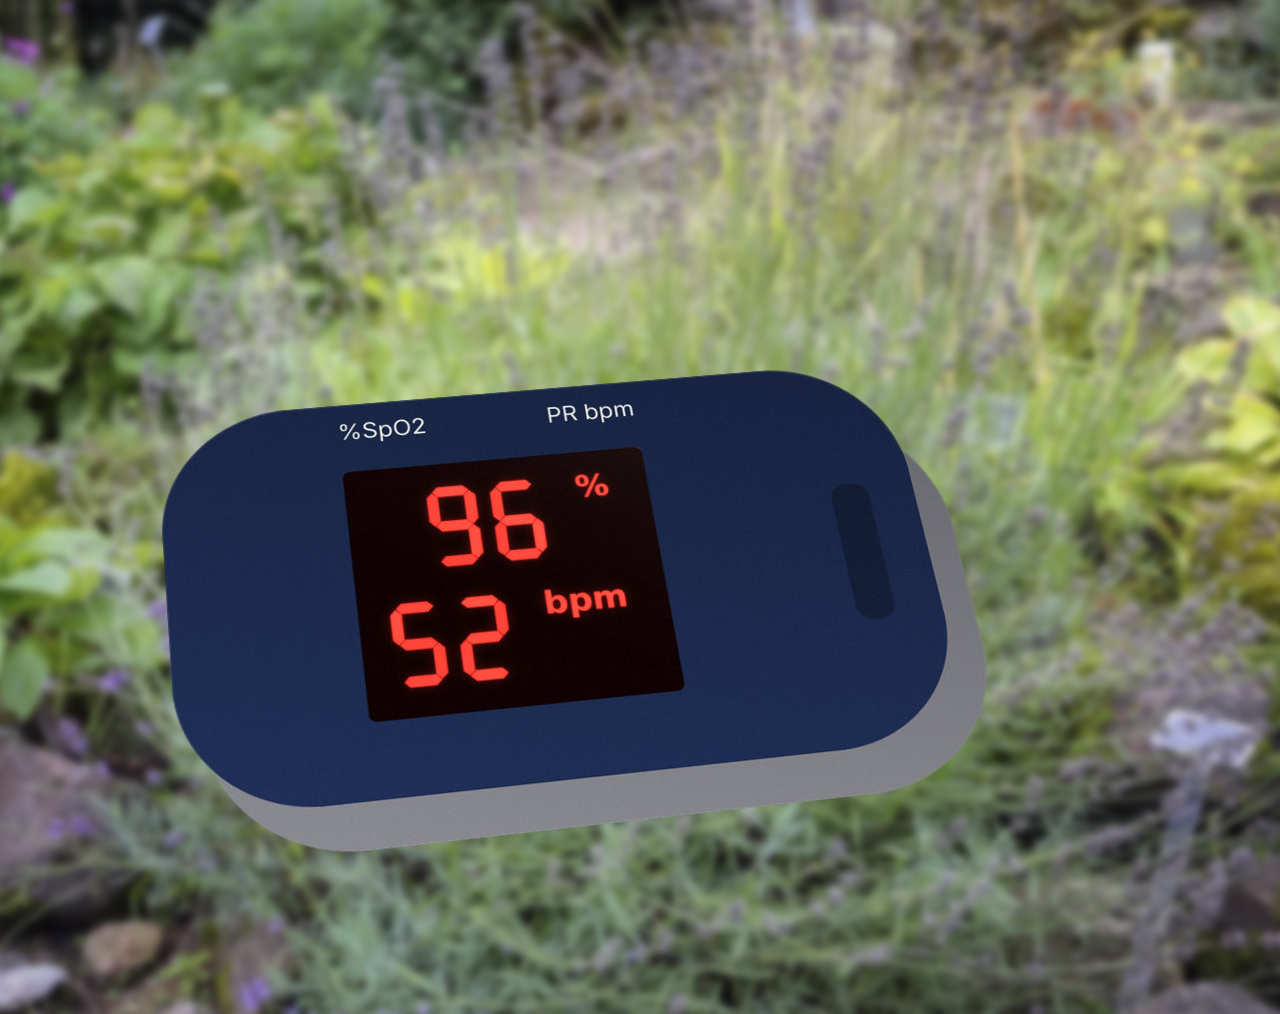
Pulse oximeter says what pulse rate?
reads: 52 bpm
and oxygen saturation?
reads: 96 %
